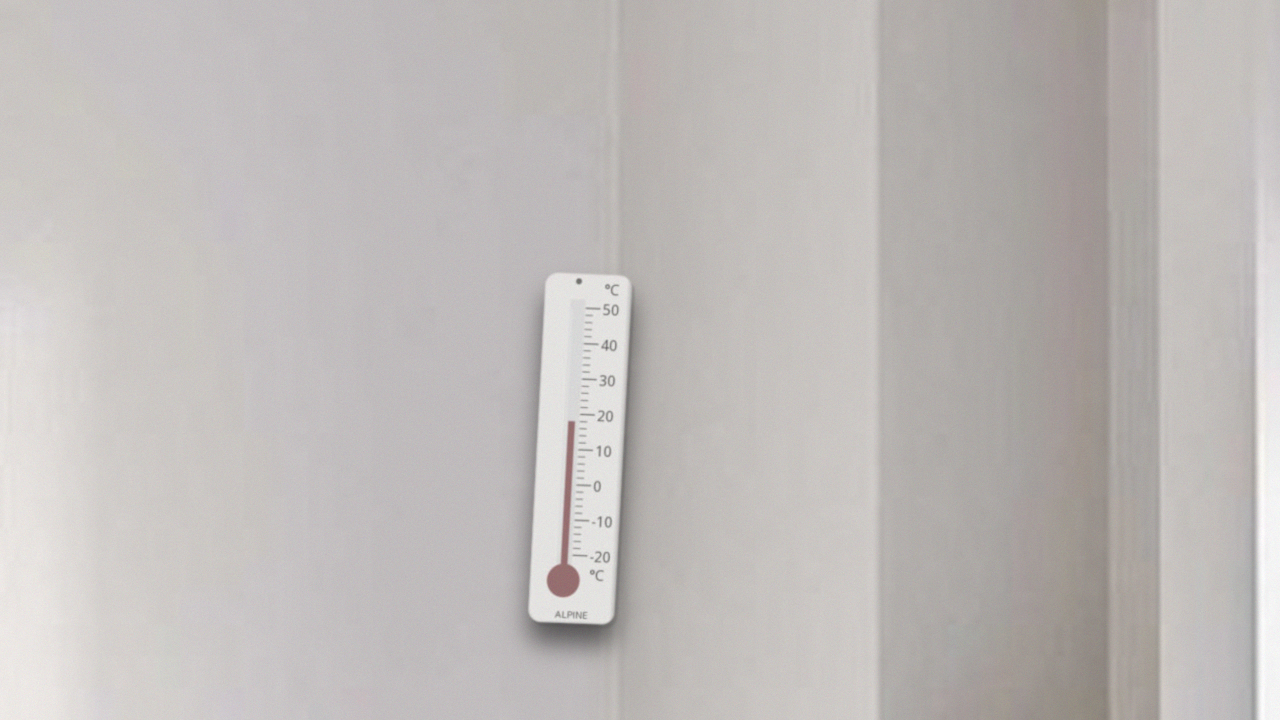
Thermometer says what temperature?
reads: 18 °C
